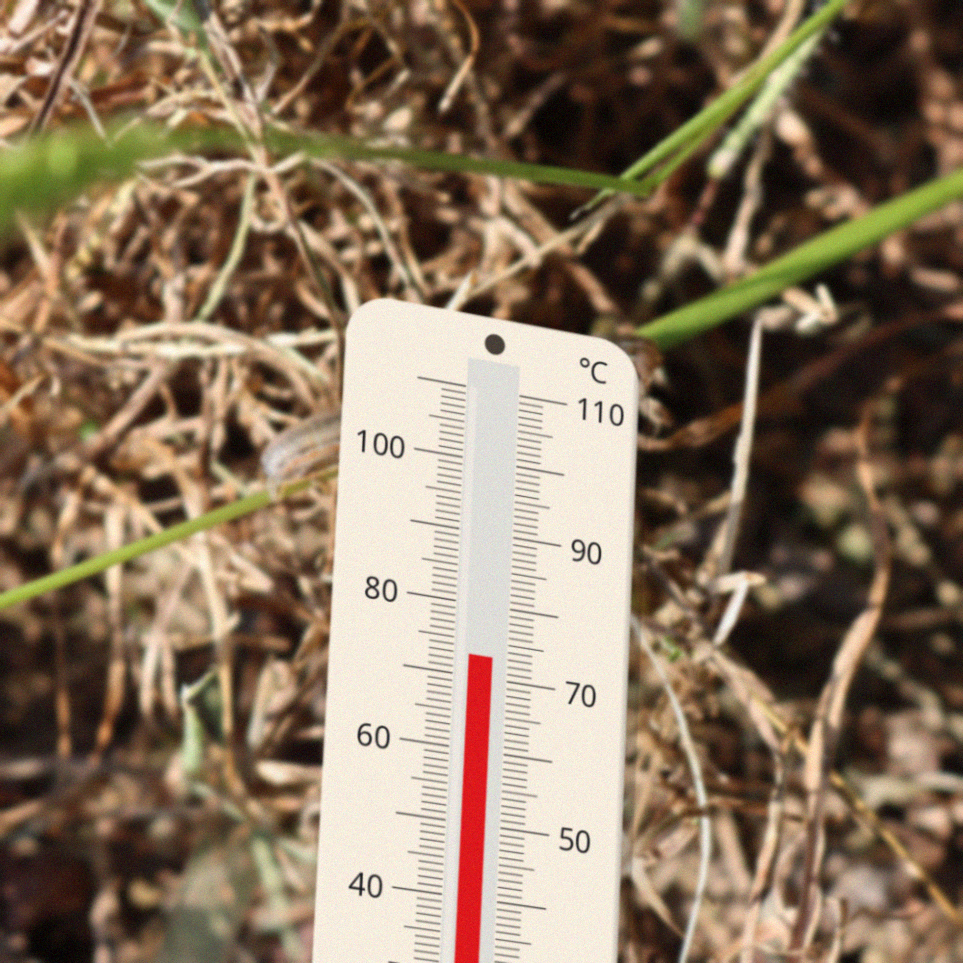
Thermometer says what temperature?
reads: 73 °C
